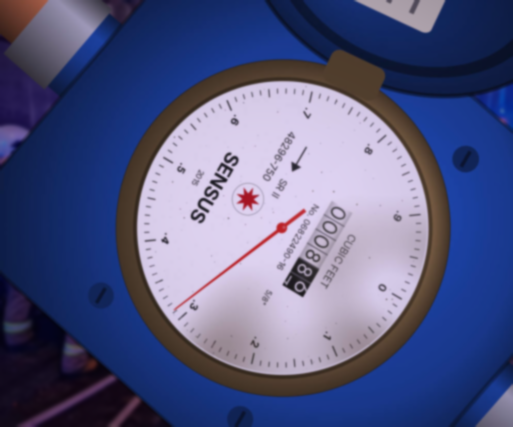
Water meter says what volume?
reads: 886.31 ft³
